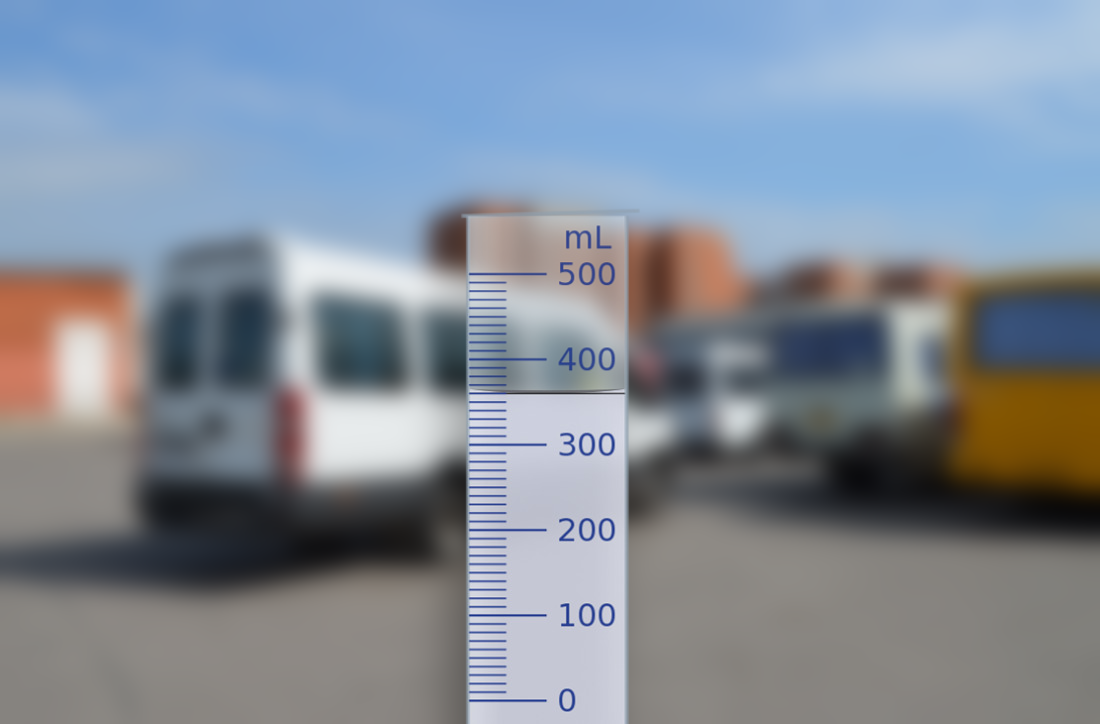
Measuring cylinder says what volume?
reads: 360 mL
